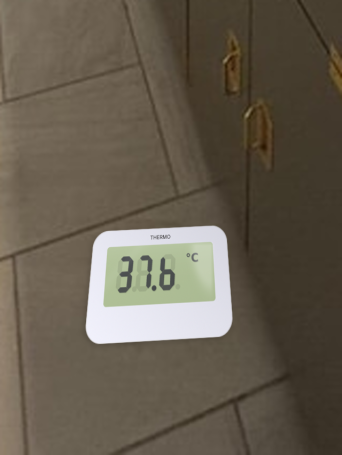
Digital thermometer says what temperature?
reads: 37.6 °C
